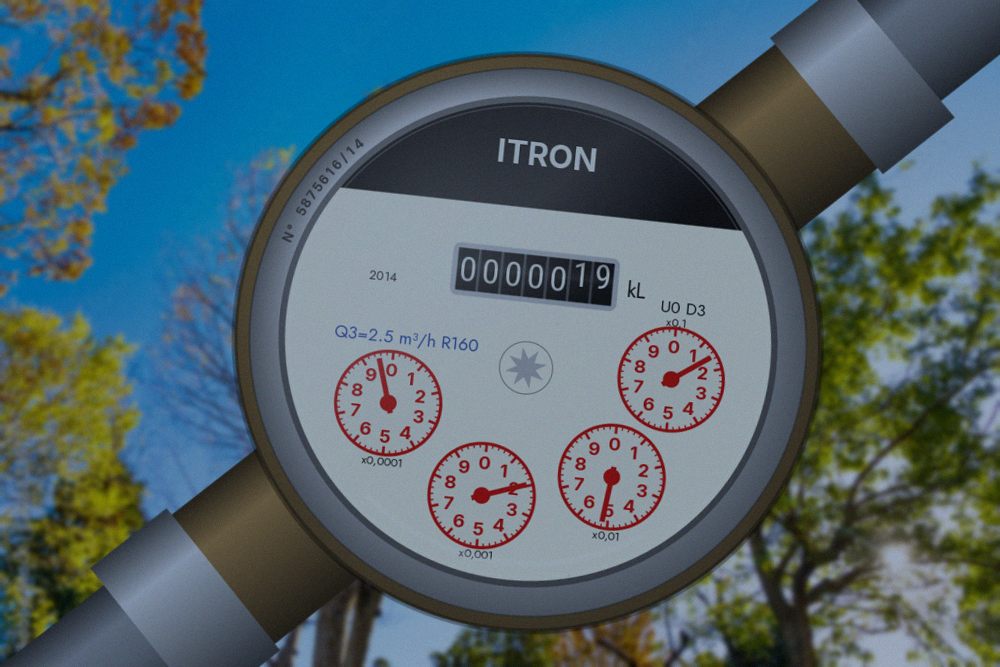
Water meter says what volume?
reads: 19.1519 kL
